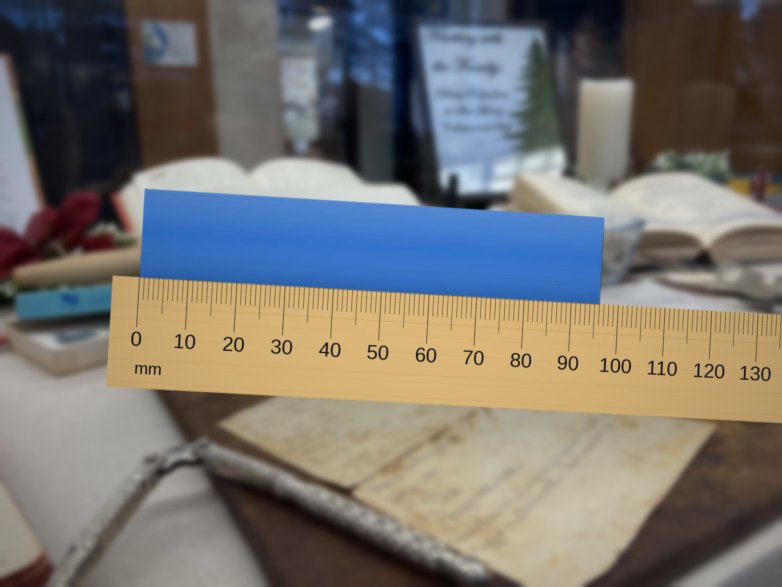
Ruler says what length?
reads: 96 mm
